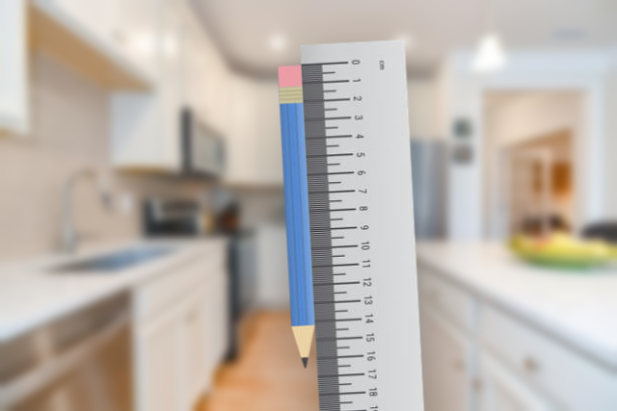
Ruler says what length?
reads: 16.5 cm
